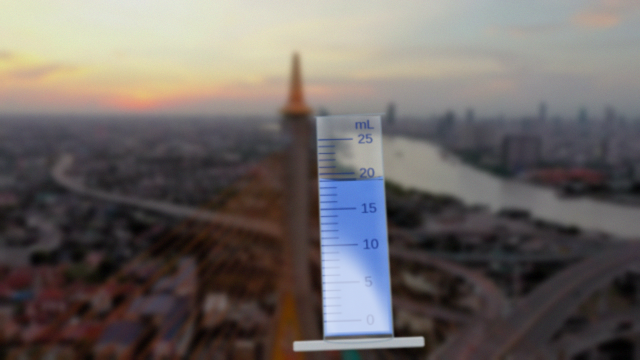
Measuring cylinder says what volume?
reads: 19 mL
